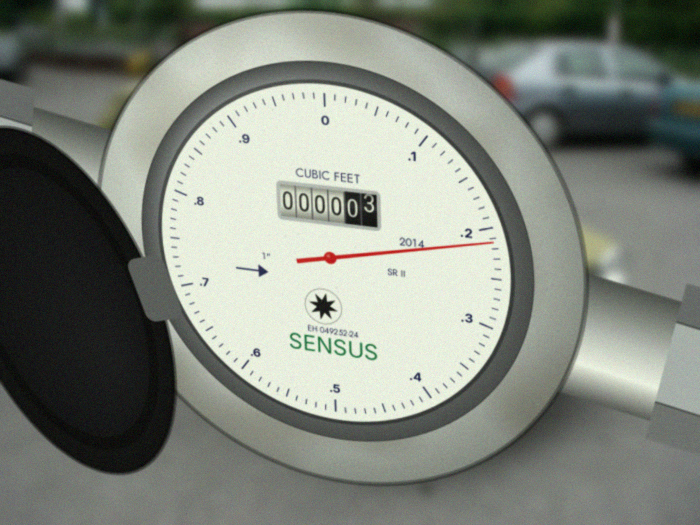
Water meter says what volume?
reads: 3.21 ft³
